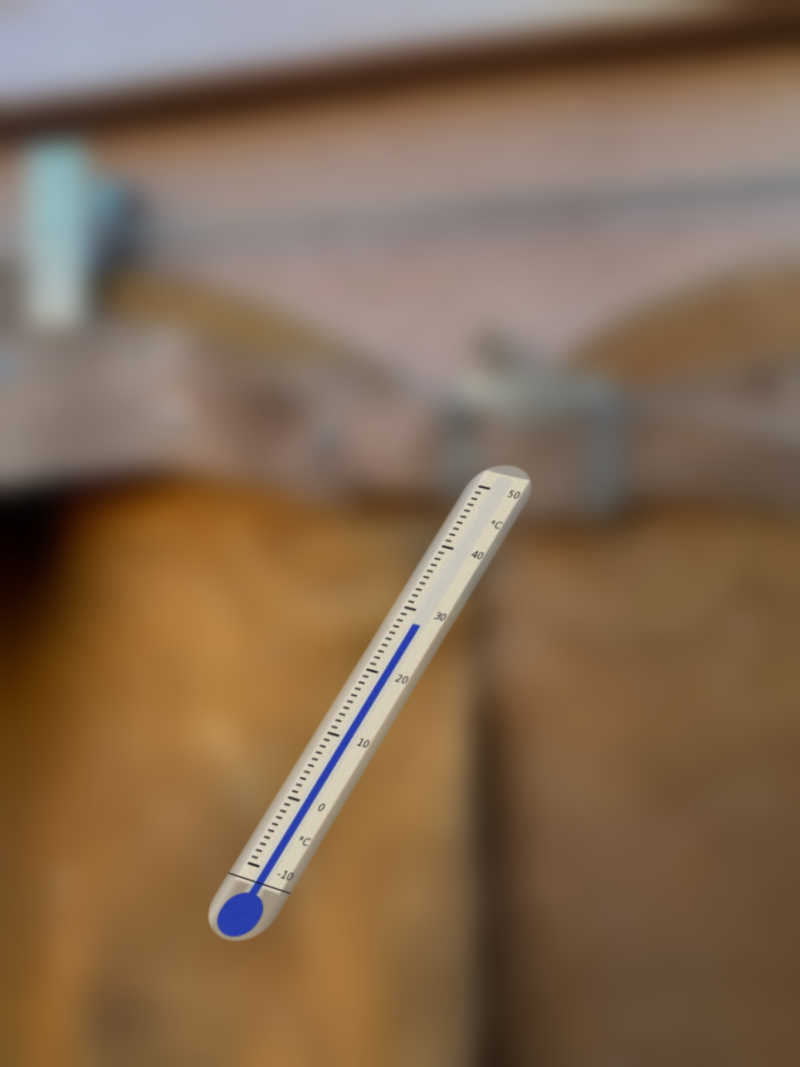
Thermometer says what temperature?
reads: 28 °C
